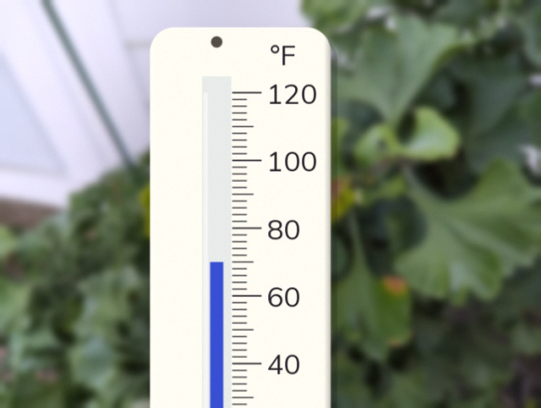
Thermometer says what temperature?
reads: 70 °F
